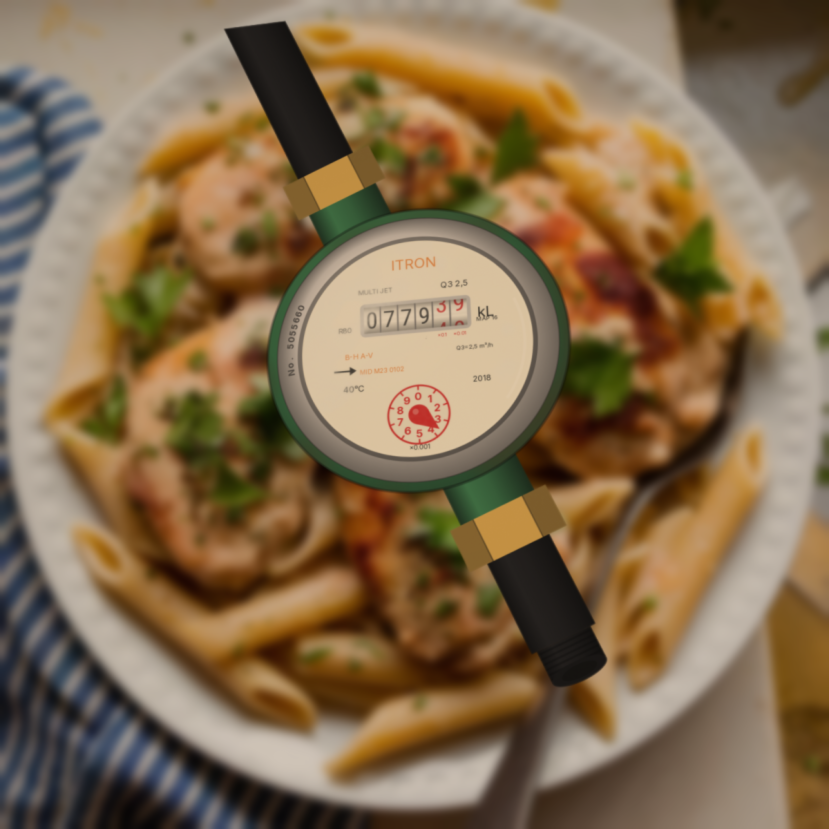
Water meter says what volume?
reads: 779.393 kL
